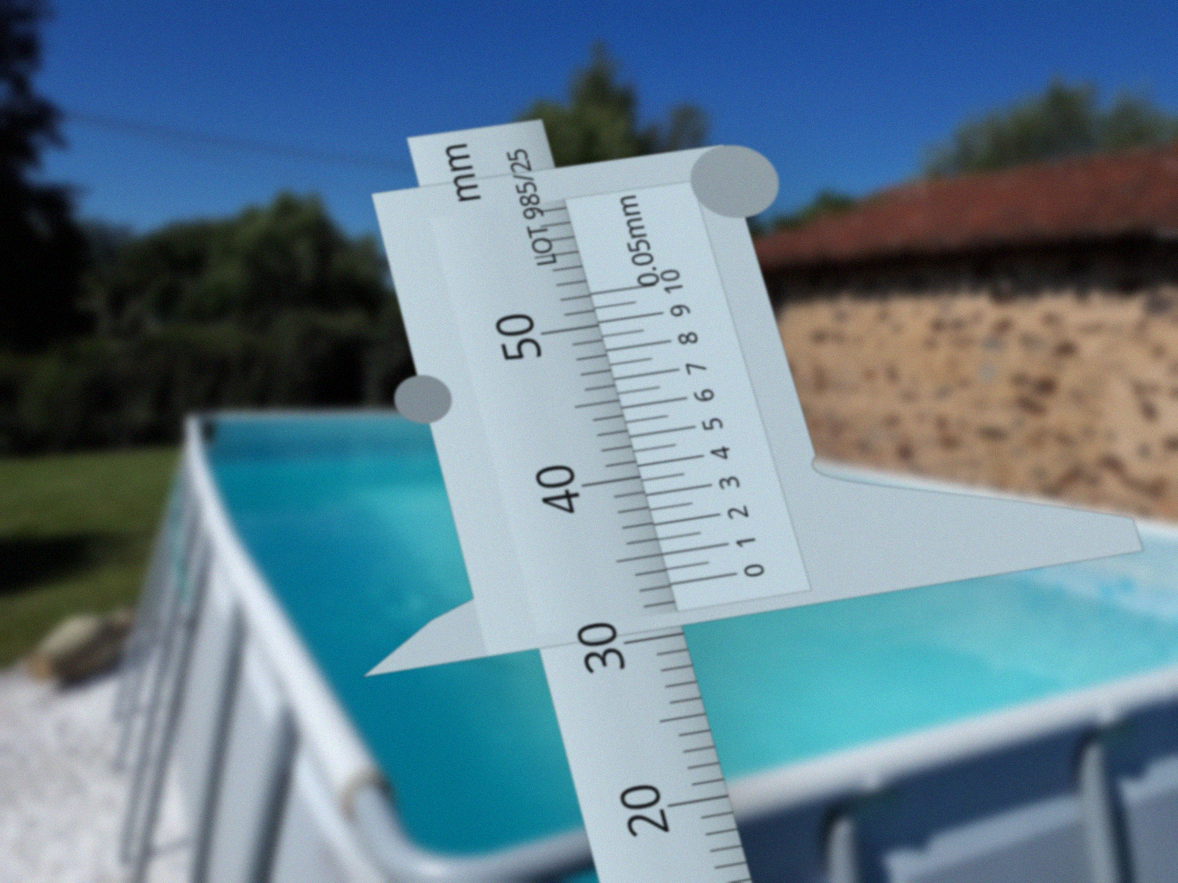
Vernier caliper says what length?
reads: 33.1 mm
